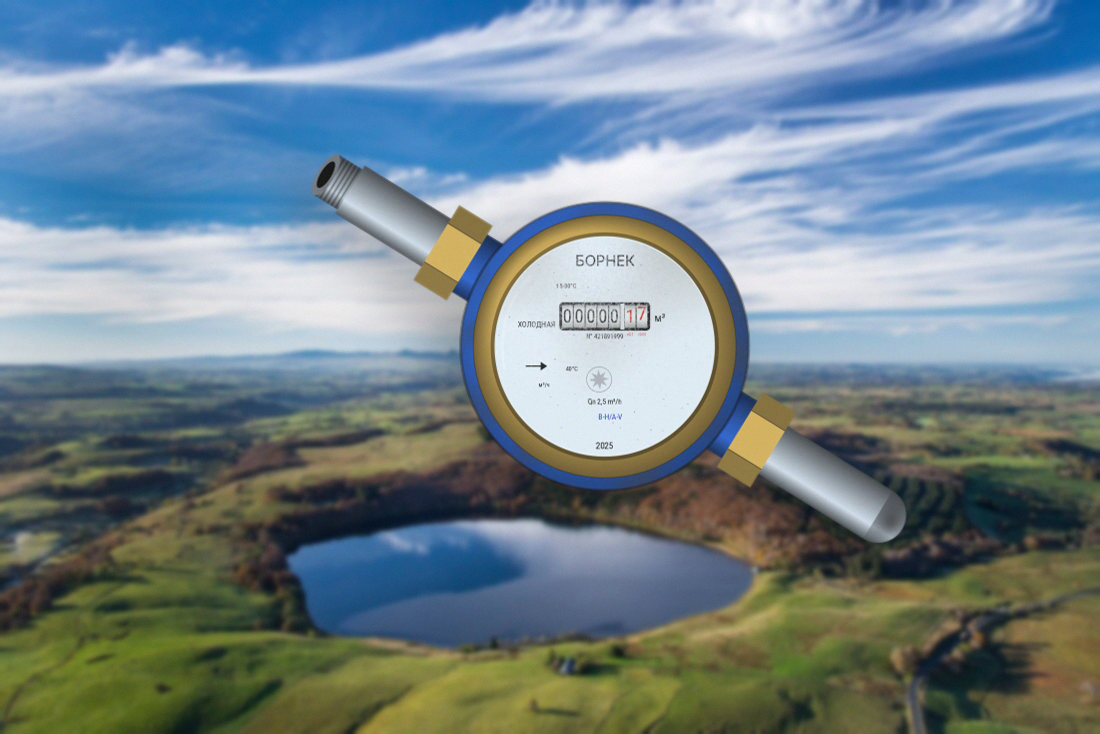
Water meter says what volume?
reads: 0.17 m³
